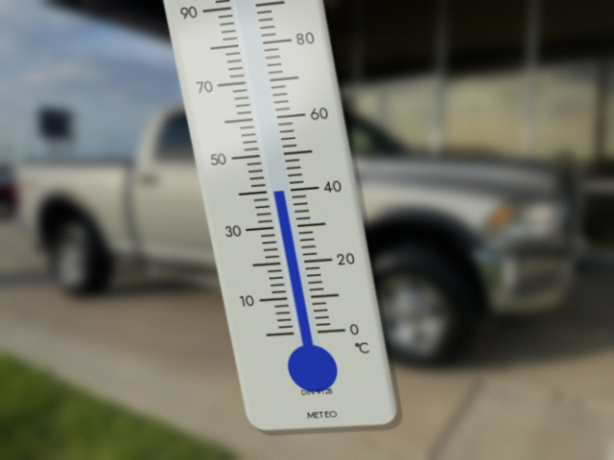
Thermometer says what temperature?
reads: 40 °C
